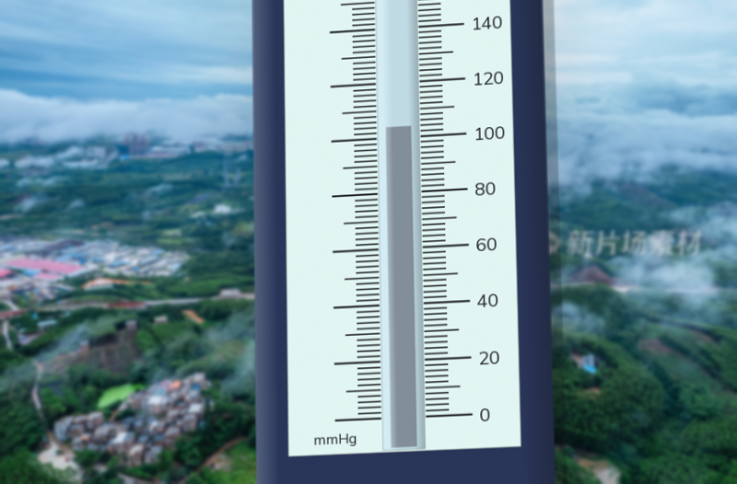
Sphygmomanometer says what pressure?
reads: 104 mmHg
